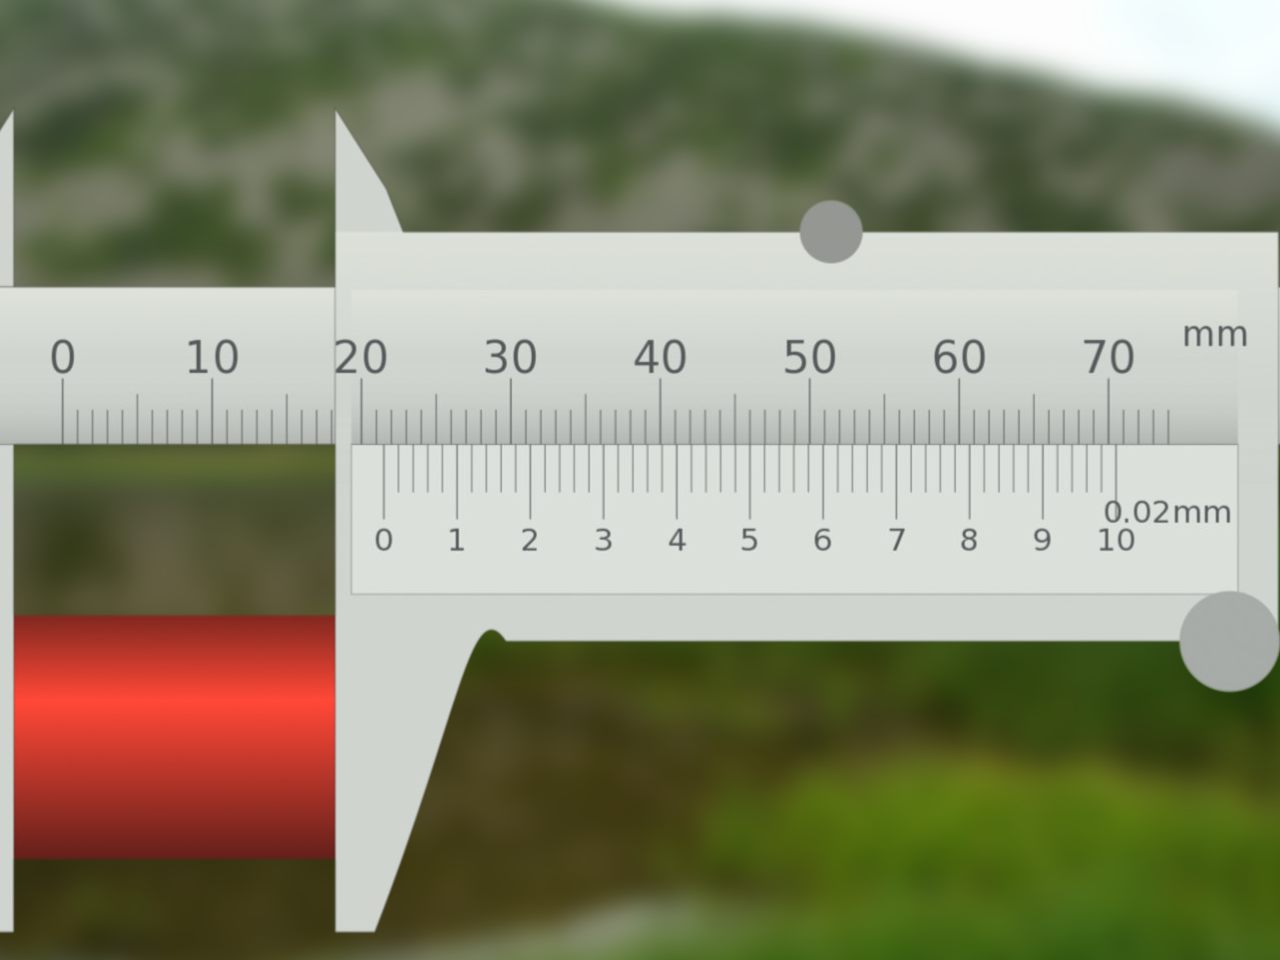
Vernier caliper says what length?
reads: 21.5 mm
